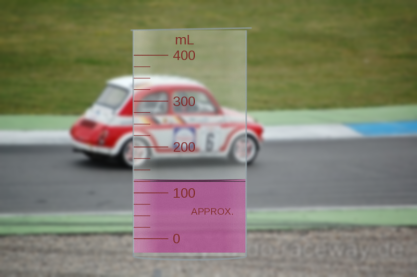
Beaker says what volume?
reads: 125 mL
